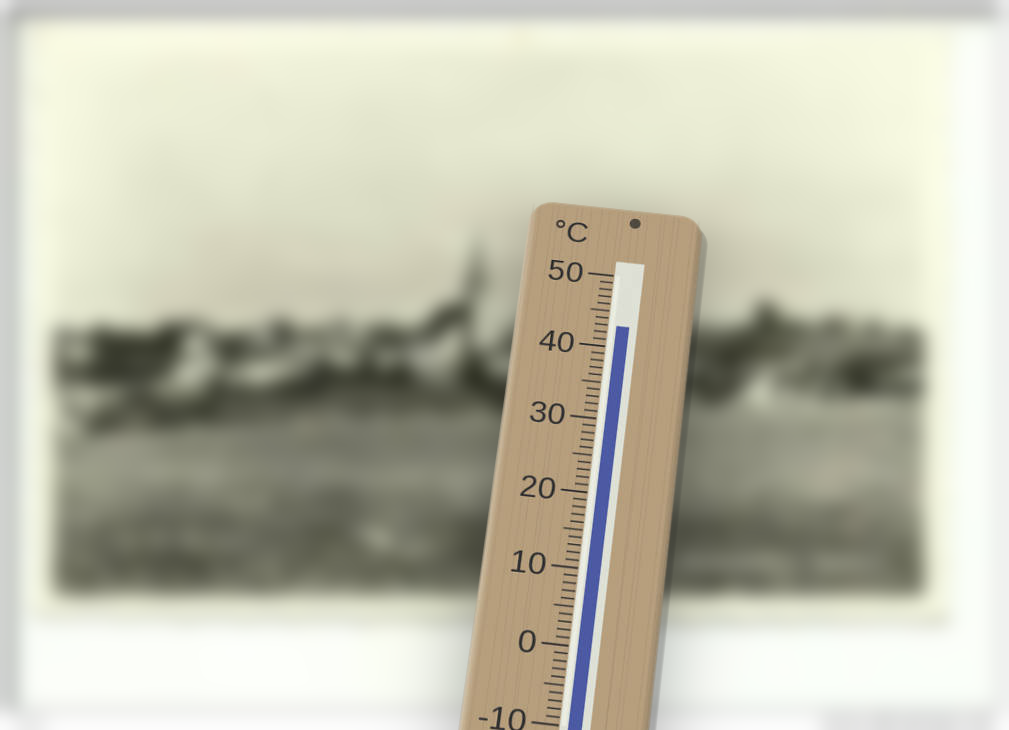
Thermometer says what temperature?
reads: 43 °C
